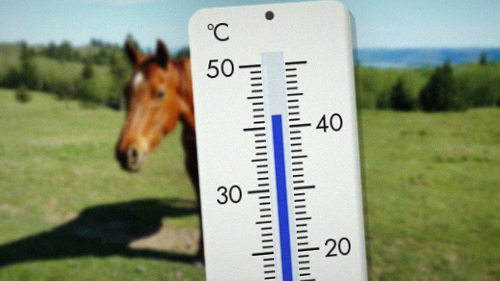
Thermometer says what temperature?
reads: 42 °C
